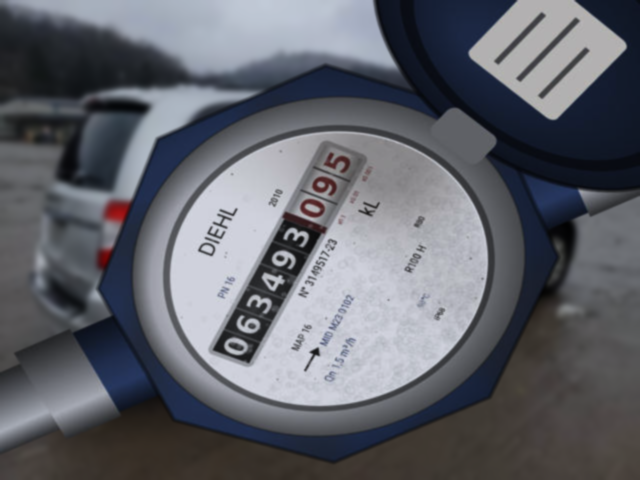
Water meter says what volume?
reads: 63493.095 kL
